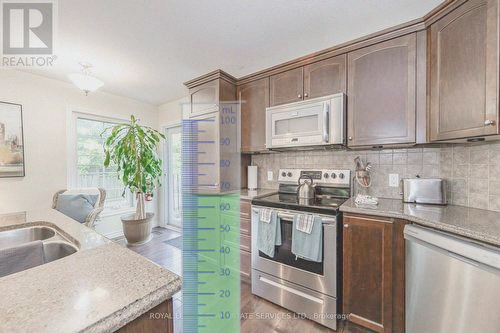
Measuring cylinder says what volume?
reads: 65 mL
